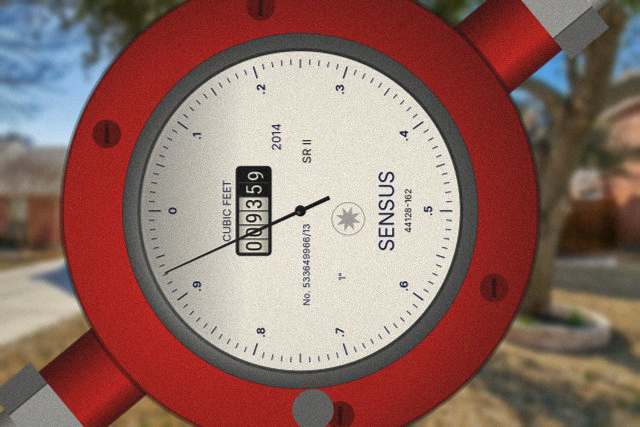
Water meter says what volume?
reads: 9358.93 ft³
